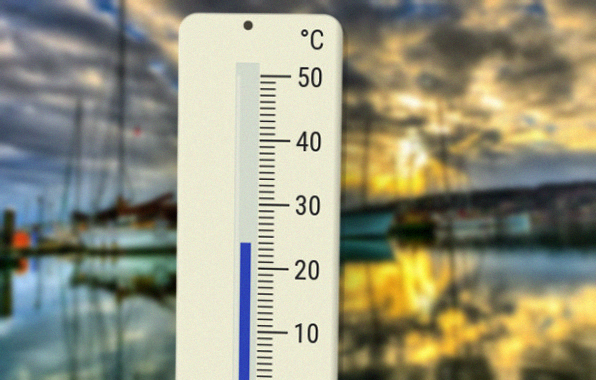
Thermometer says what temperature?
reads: 24 °C
